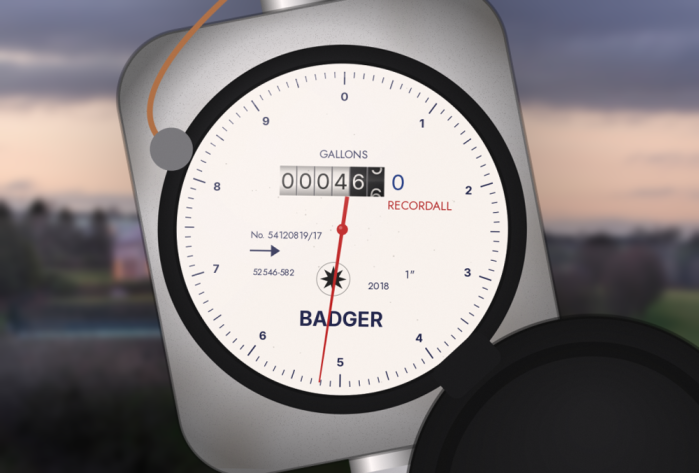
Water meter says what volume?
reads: 4655.2 gal
